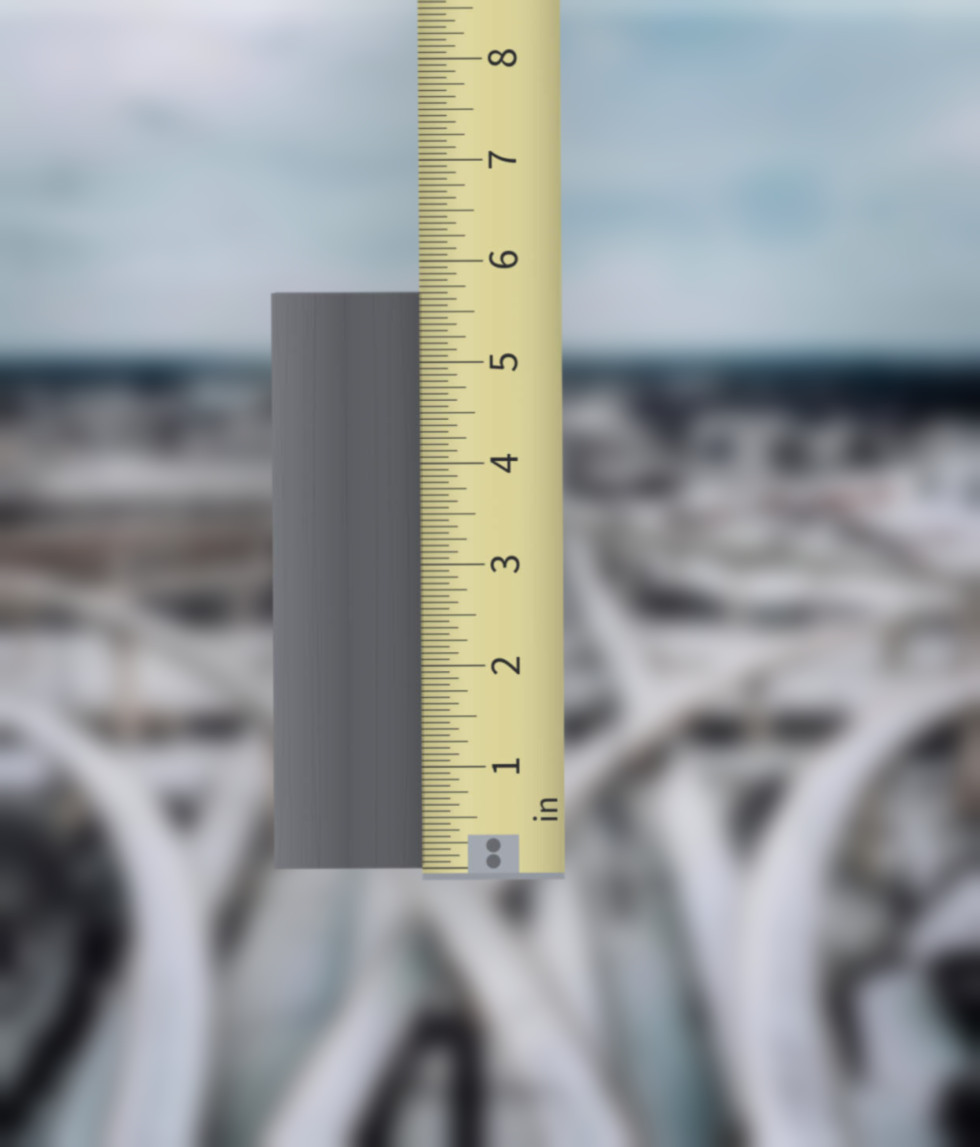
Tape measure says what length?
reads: 5.6875 in
